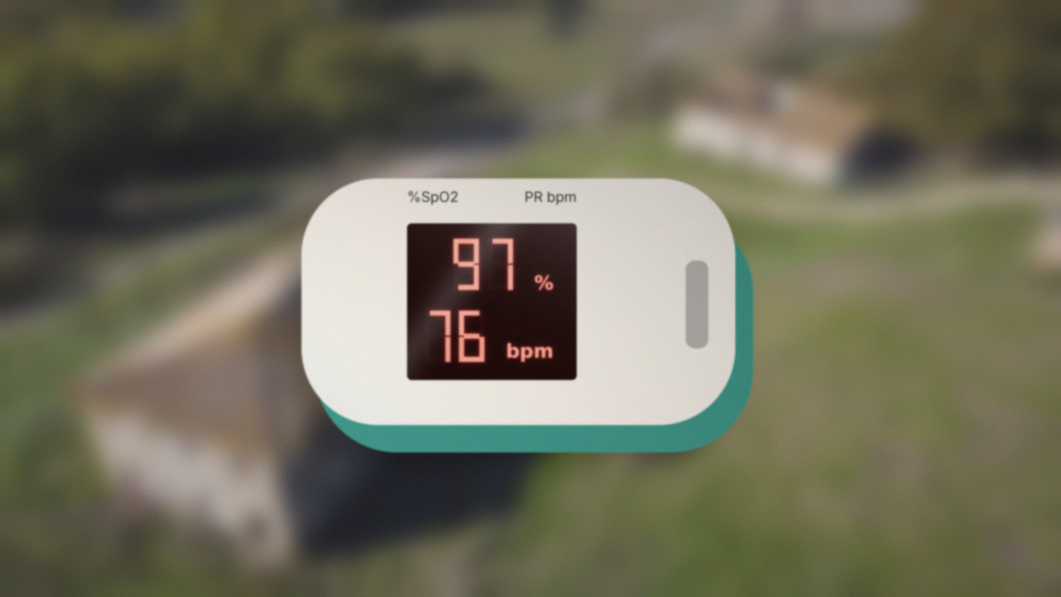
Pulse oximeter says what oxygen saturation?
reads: 97 %
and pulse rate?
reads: 76 bpm
